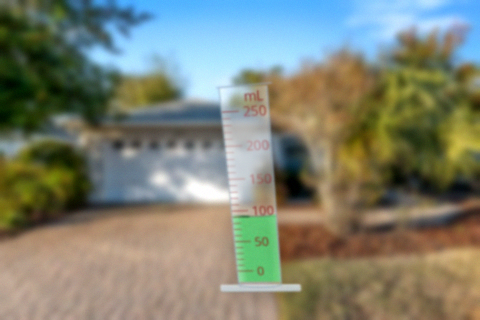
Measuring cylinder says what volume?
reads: 90 mL
